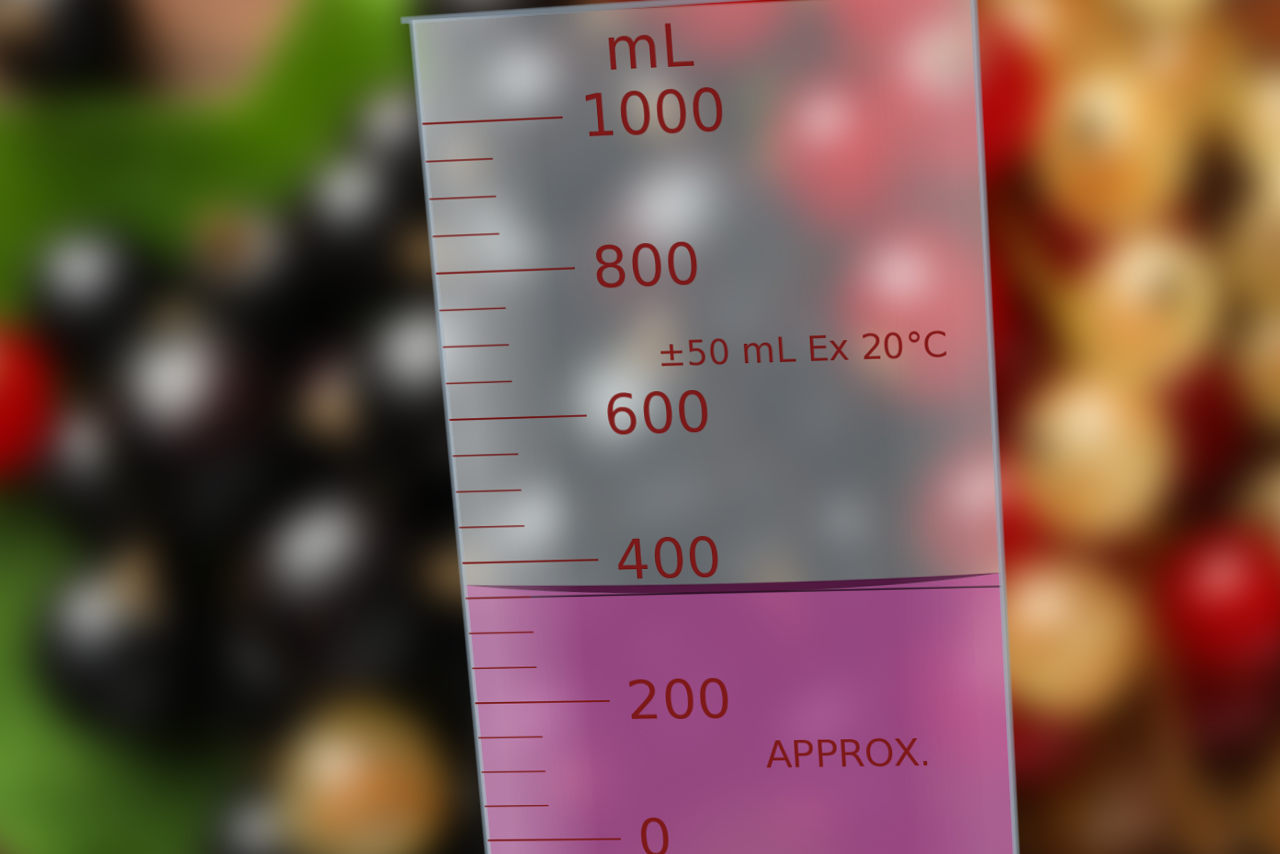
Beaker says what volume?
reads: 350 mL
